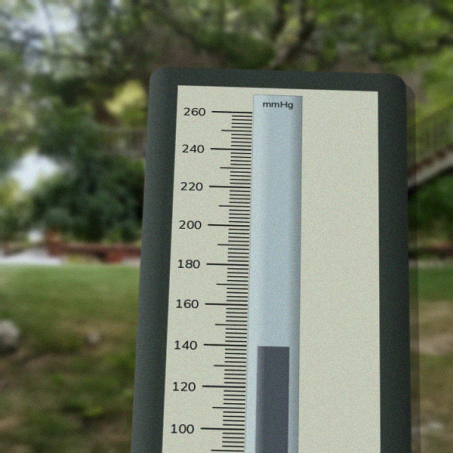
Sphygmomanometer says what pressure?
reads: 140 mmHg
